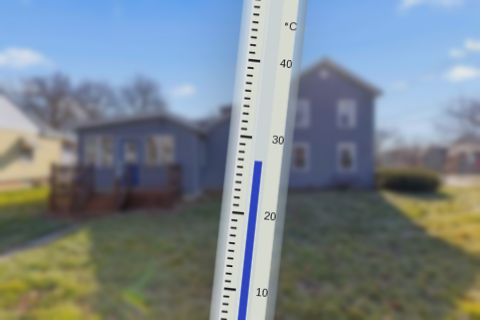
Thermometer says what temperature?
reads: 27 °C
